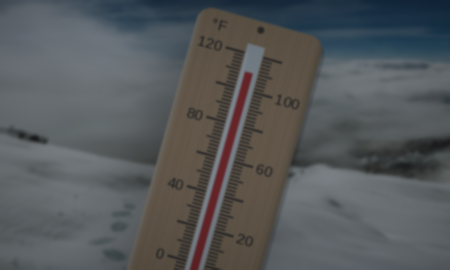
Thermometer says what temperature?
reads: 110 °F
